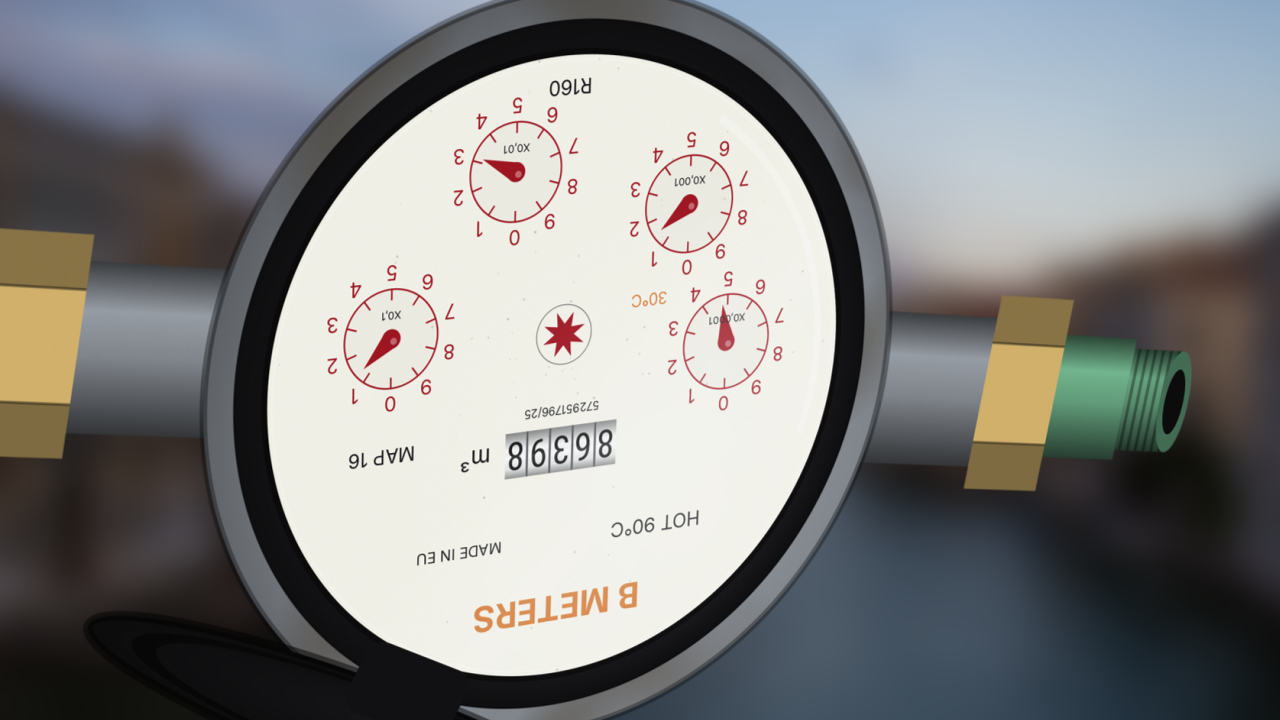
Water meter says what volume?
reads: 86398.1314 m³
